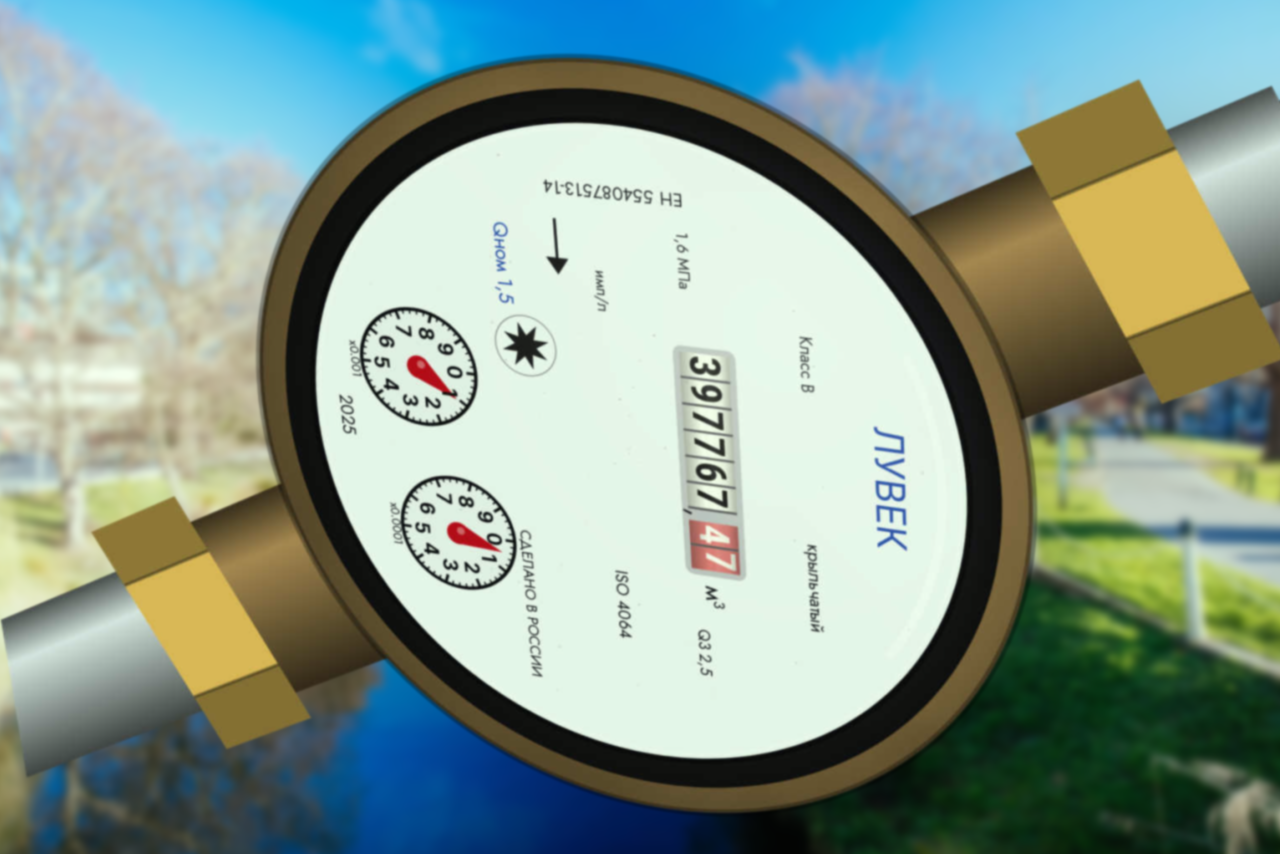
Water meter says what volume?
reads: 397767.4710 m³
